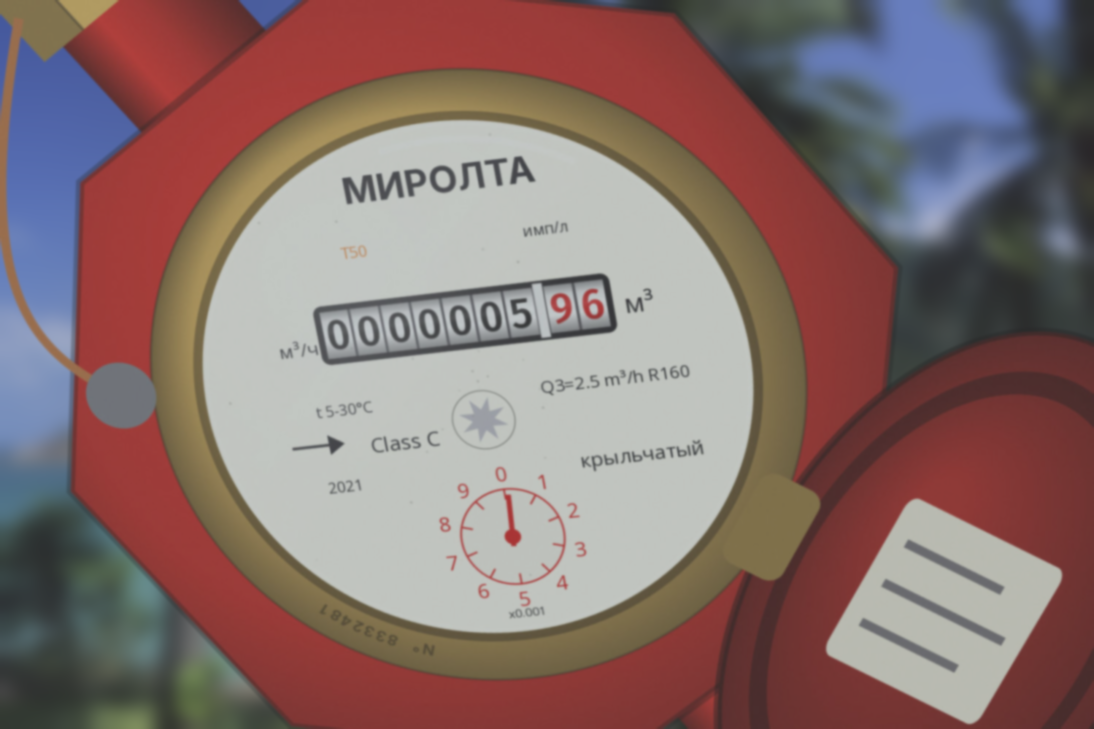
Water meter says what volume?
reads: 5.960 m³
